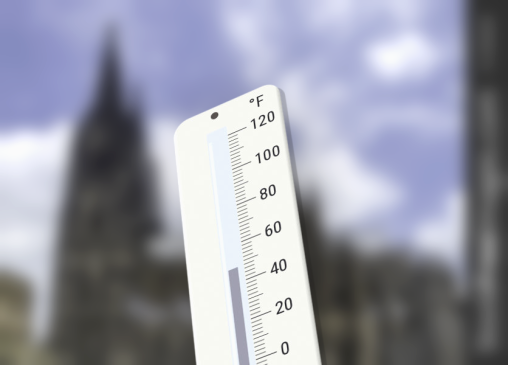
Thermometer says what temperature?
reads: 48 °F
